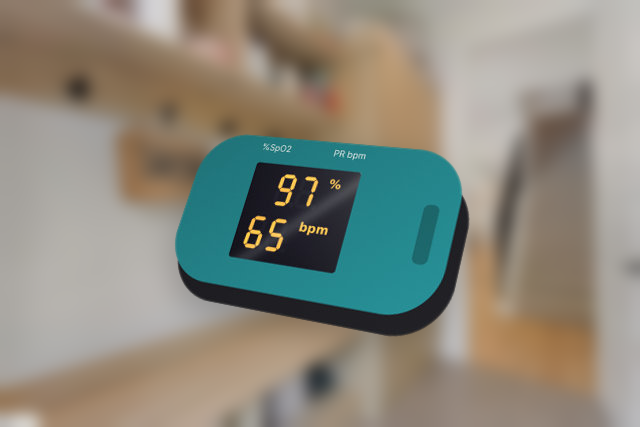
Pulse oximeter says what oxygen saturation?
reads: 97 %
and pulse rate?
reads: 65 bpm
